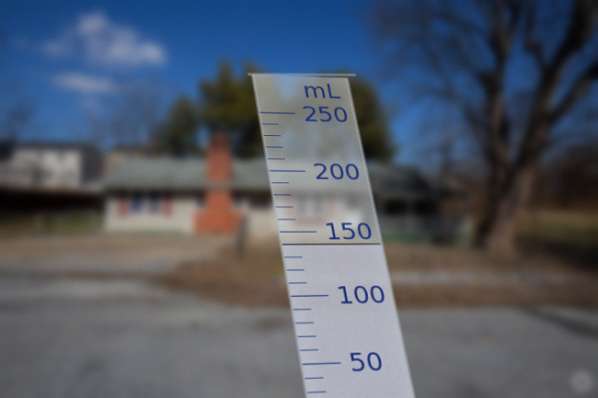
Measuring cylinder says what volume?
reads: 140 mL
